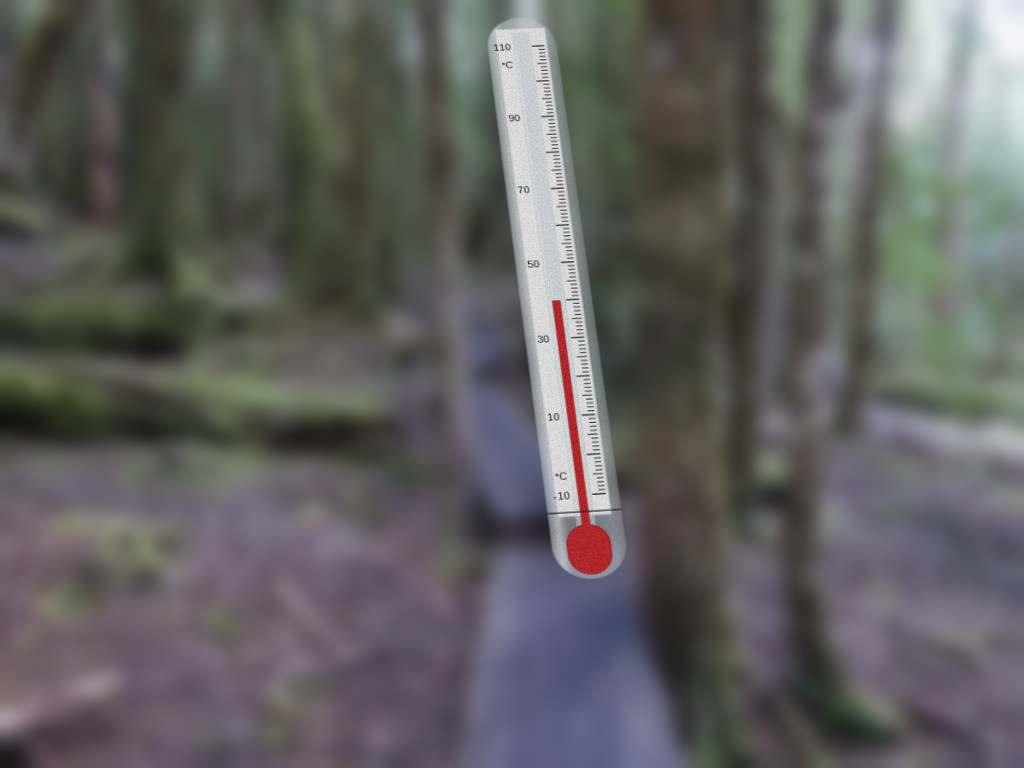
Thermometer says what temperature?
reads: 40 °C
